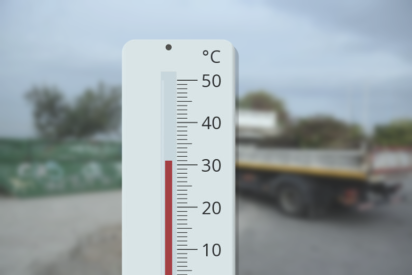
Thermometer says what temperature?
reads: 31 °C
